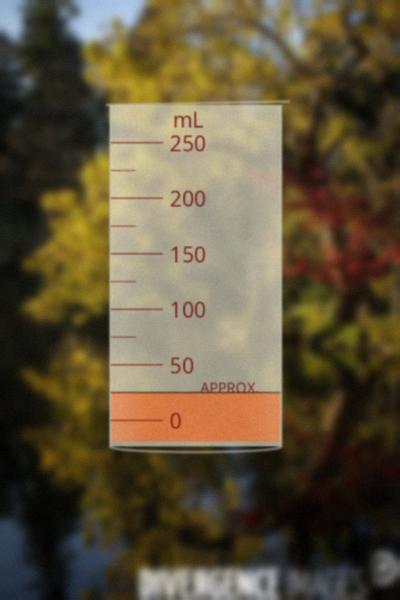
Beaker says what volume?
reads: 25 mL
